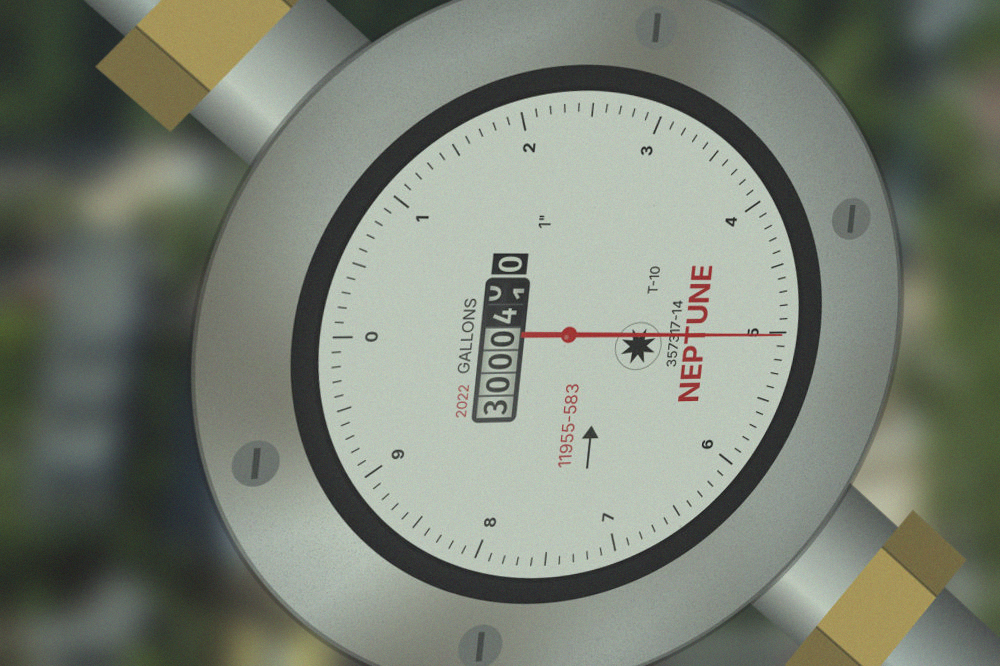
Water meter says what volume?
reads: 3000405.0 gal
